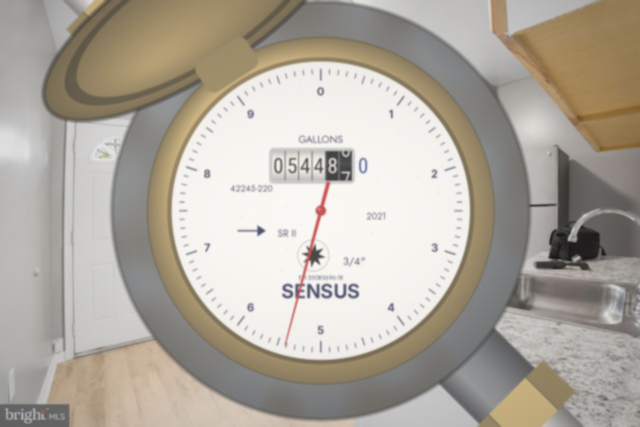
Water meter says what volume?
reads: 544865.4 gal
